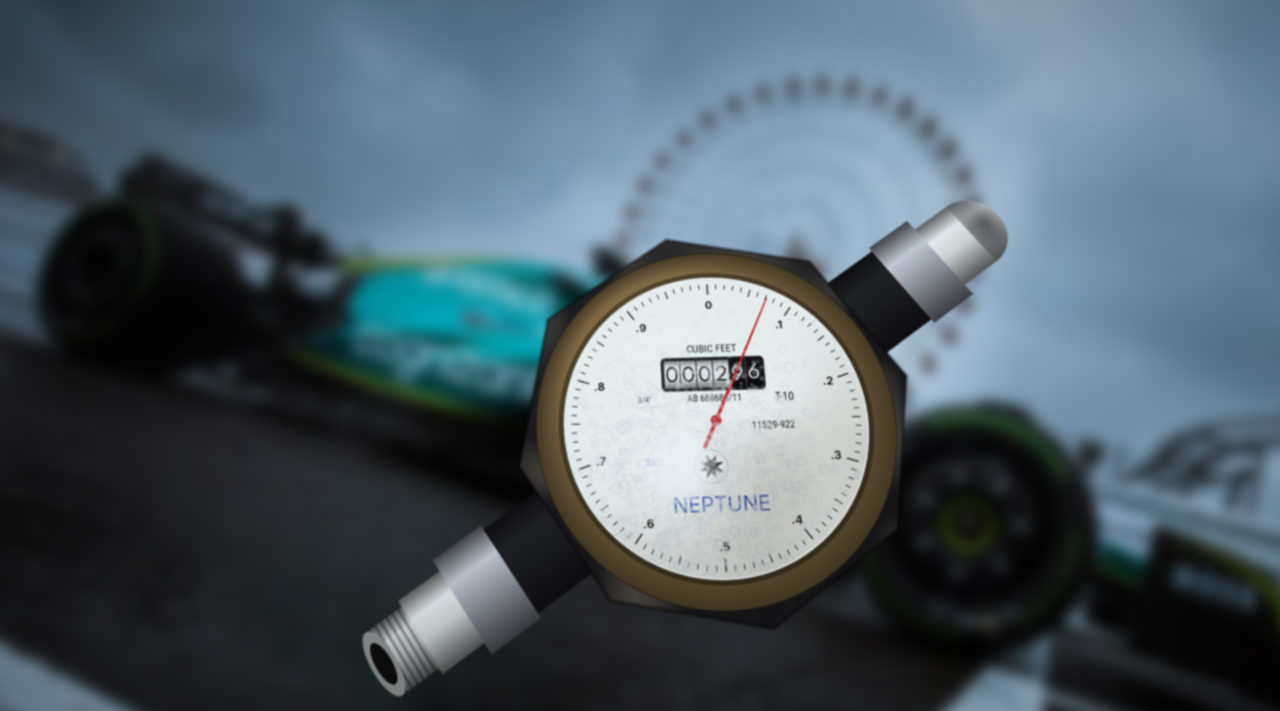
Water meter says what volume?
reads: 296.07 ft³
